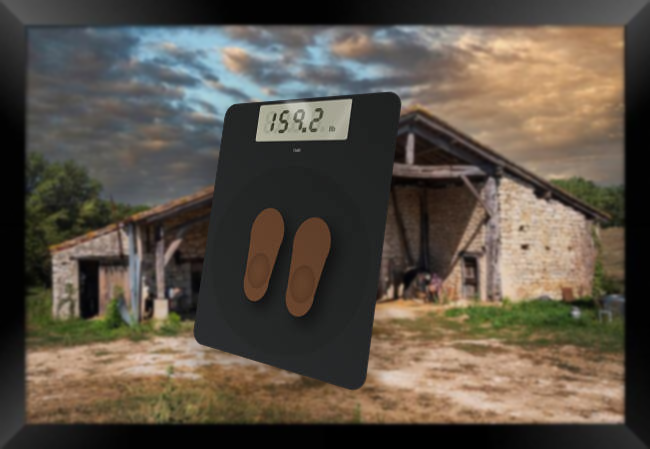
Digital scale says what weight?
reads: 159.2 lb
